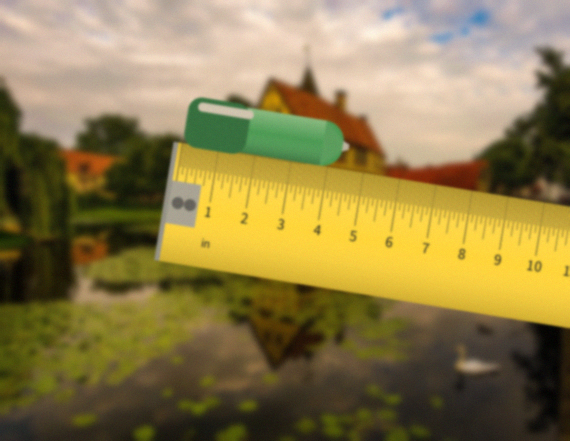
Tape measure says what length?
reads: 4.5 in
